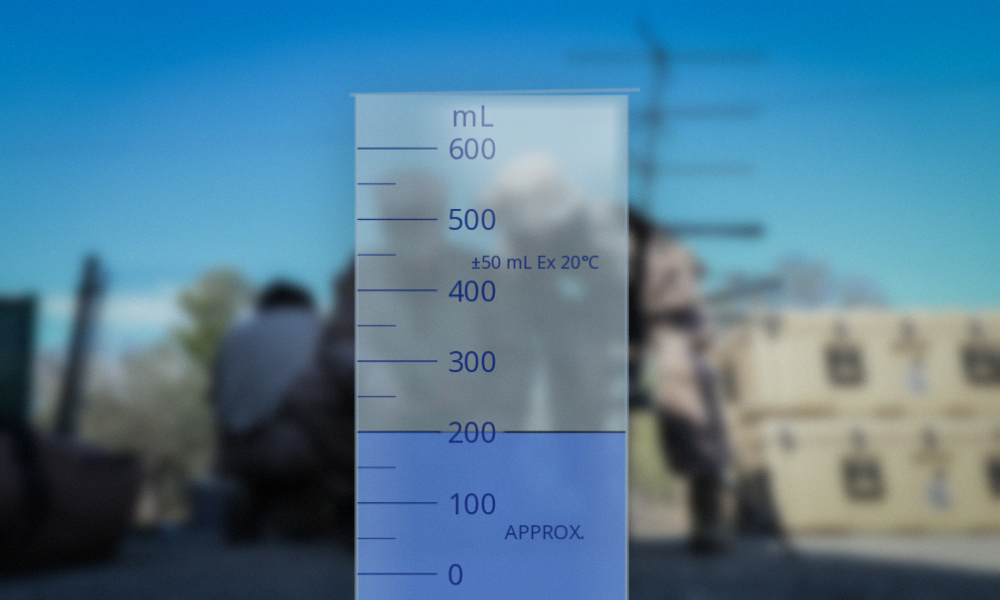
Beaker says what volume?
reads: 200 mL
